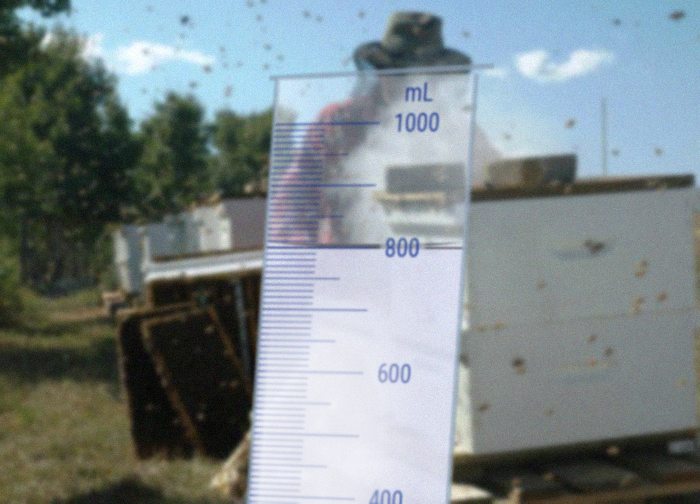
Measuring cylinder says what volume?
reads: 800 mL
